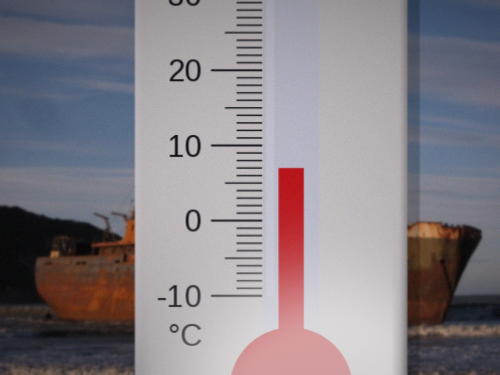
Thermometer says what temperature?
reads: 7 °C
